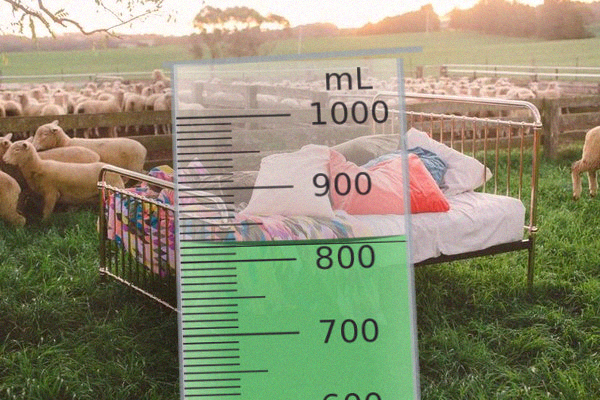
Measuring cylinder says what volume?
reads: 820 mL
